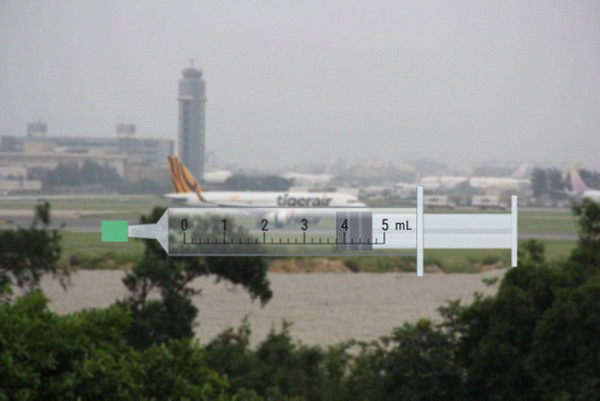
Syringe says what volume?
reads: 3.8 mL
